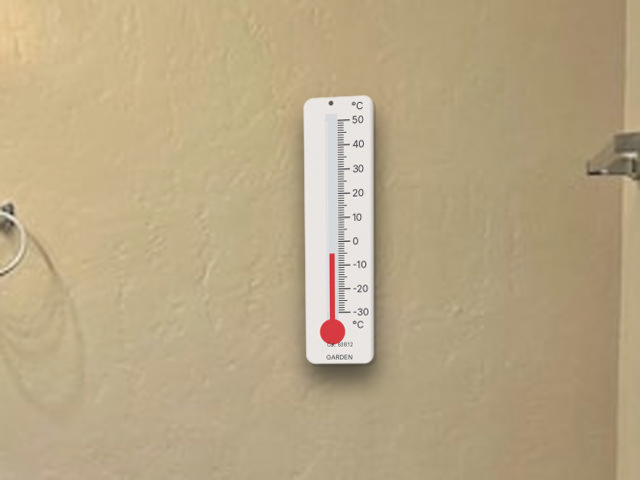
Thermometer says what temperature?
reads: -5 °C
